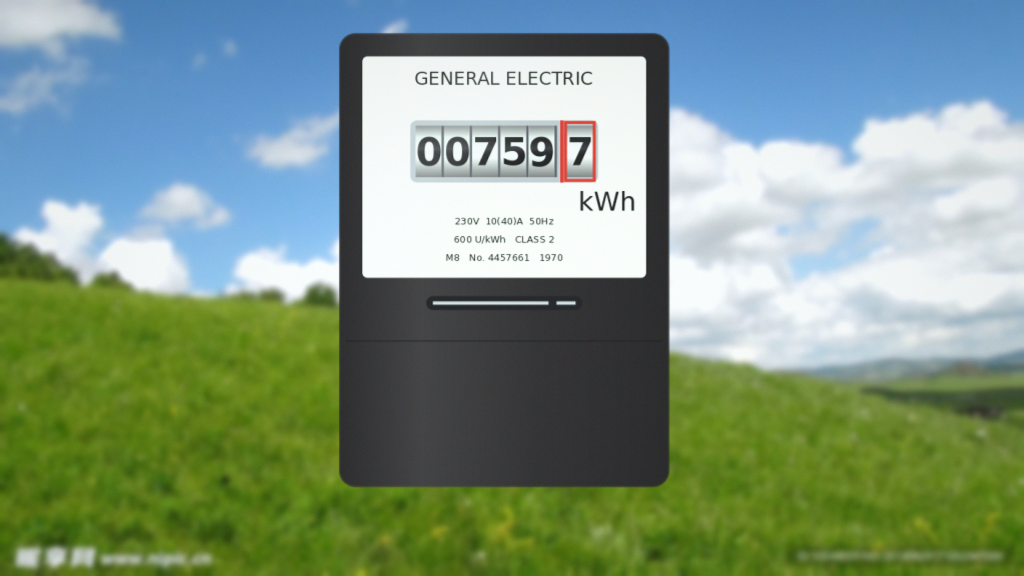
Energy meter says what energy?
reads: 759.7 kWh
